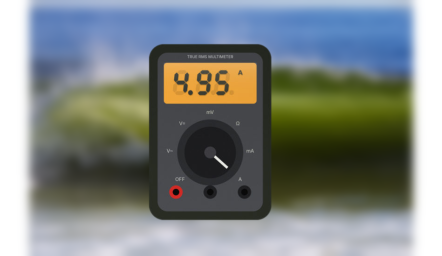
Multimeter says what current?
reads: 4.95 A
